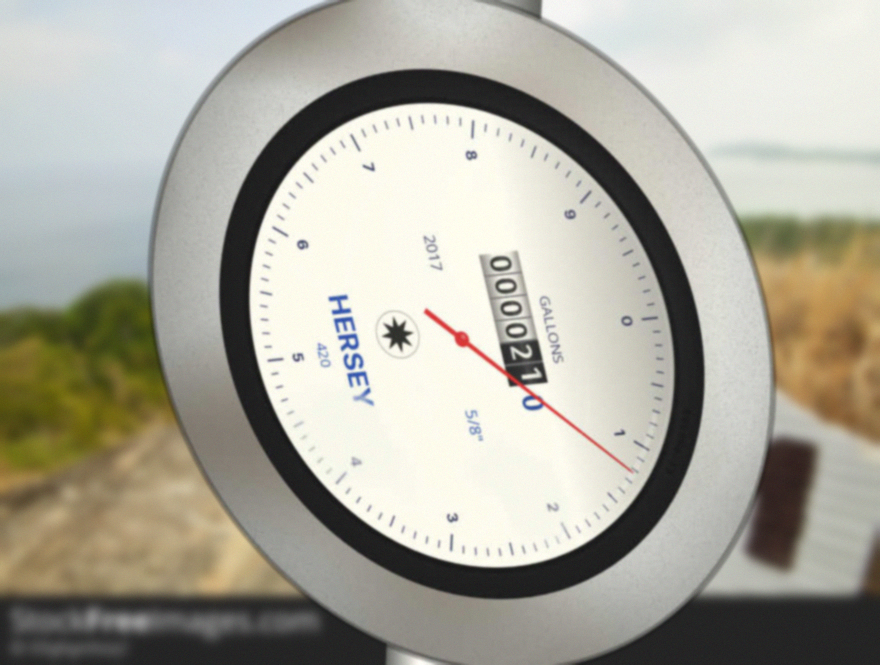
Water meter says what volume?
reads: 211.2 gal
